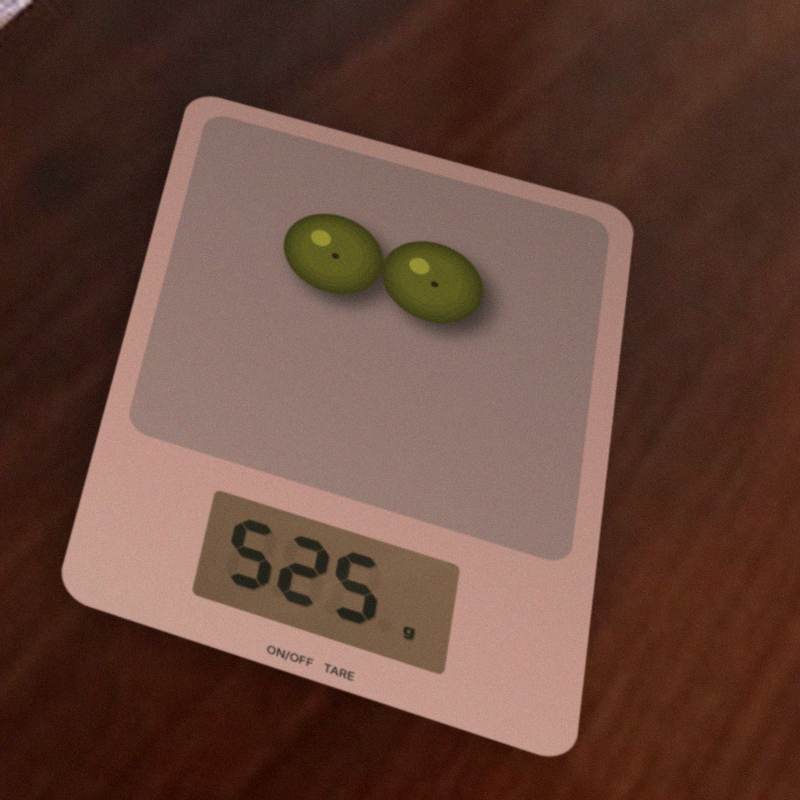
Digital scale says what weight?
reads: 525 g
